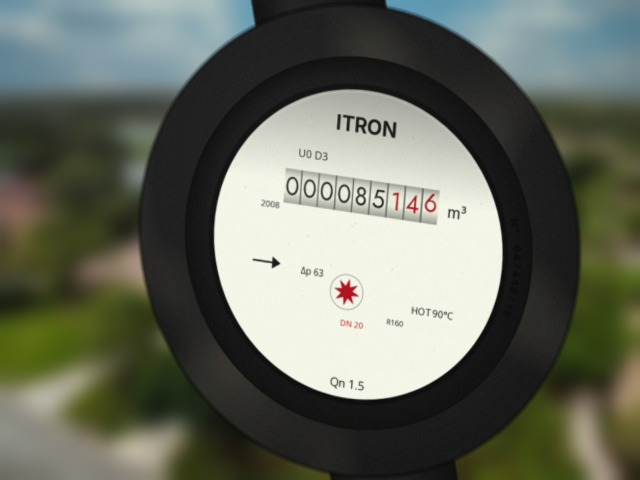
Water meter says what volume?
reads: 85.146 m³
